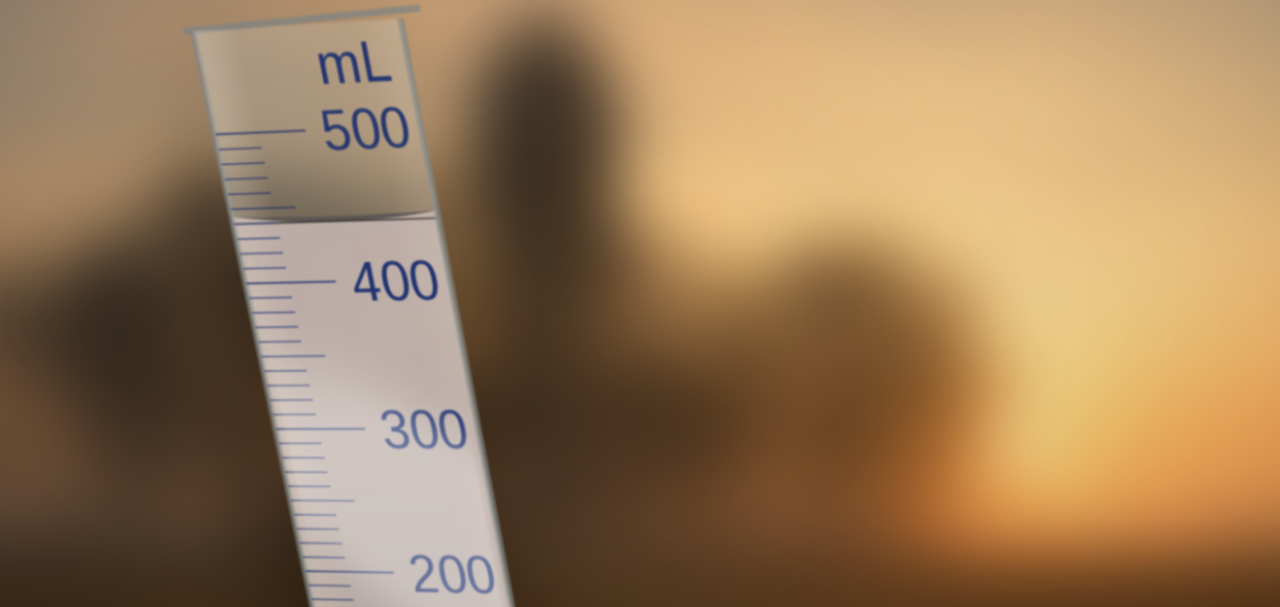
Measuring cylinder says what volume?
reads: 440 mL
